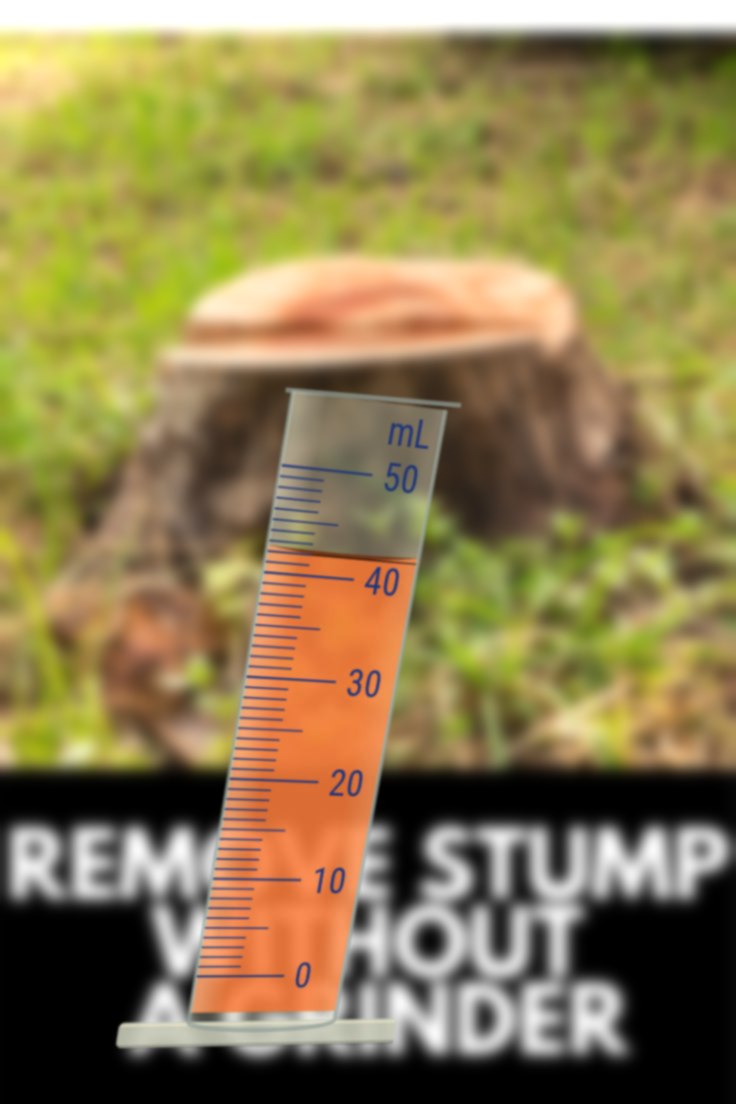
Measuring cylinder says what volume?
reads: 42 mL
